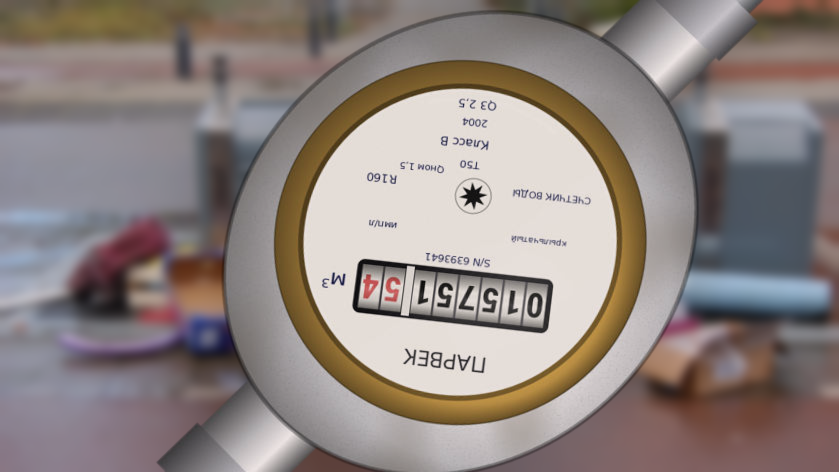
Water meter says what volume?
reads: 15751.54 m³
